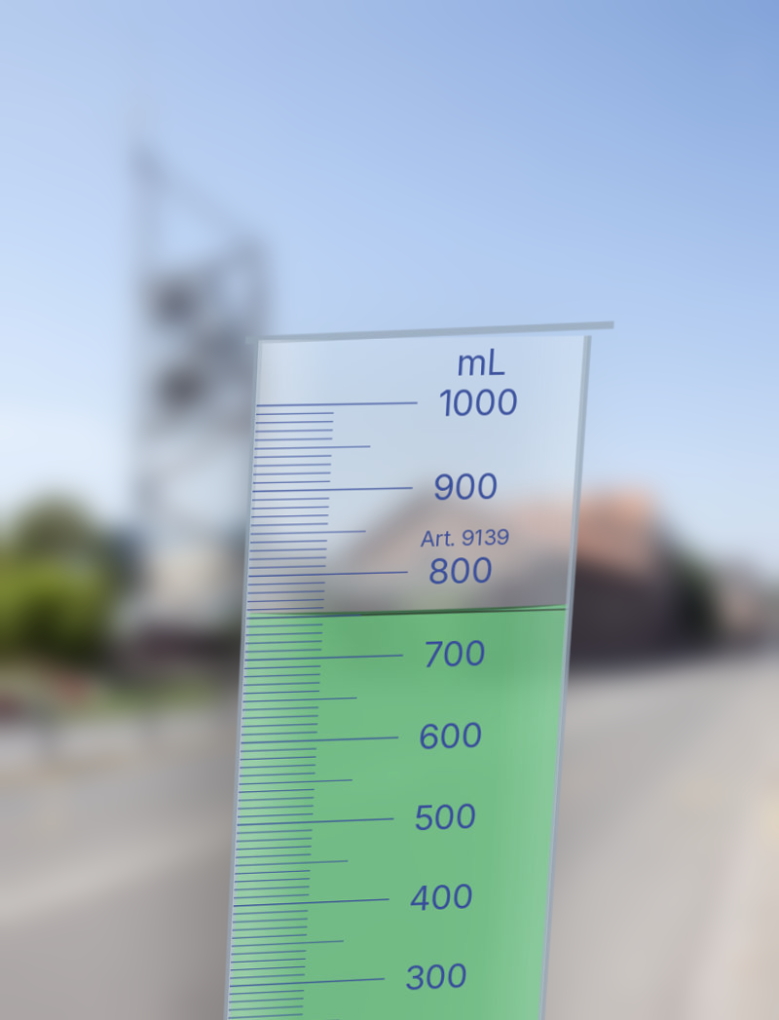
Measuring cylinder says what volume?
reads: 750 mL
